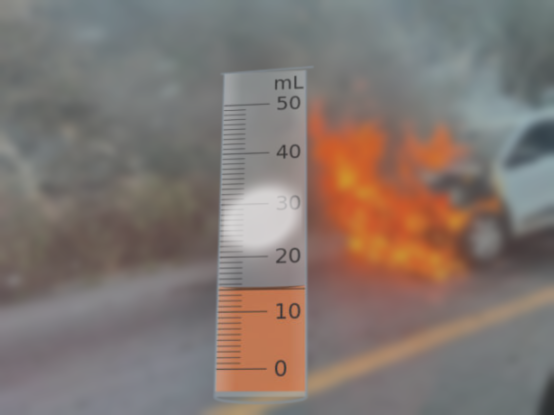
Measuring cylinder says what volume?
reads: 14 mL
